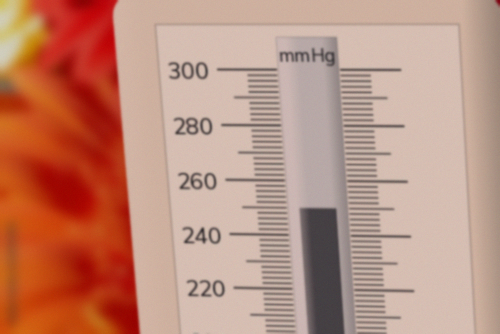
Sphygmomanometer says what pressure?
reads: 250 mmHg
